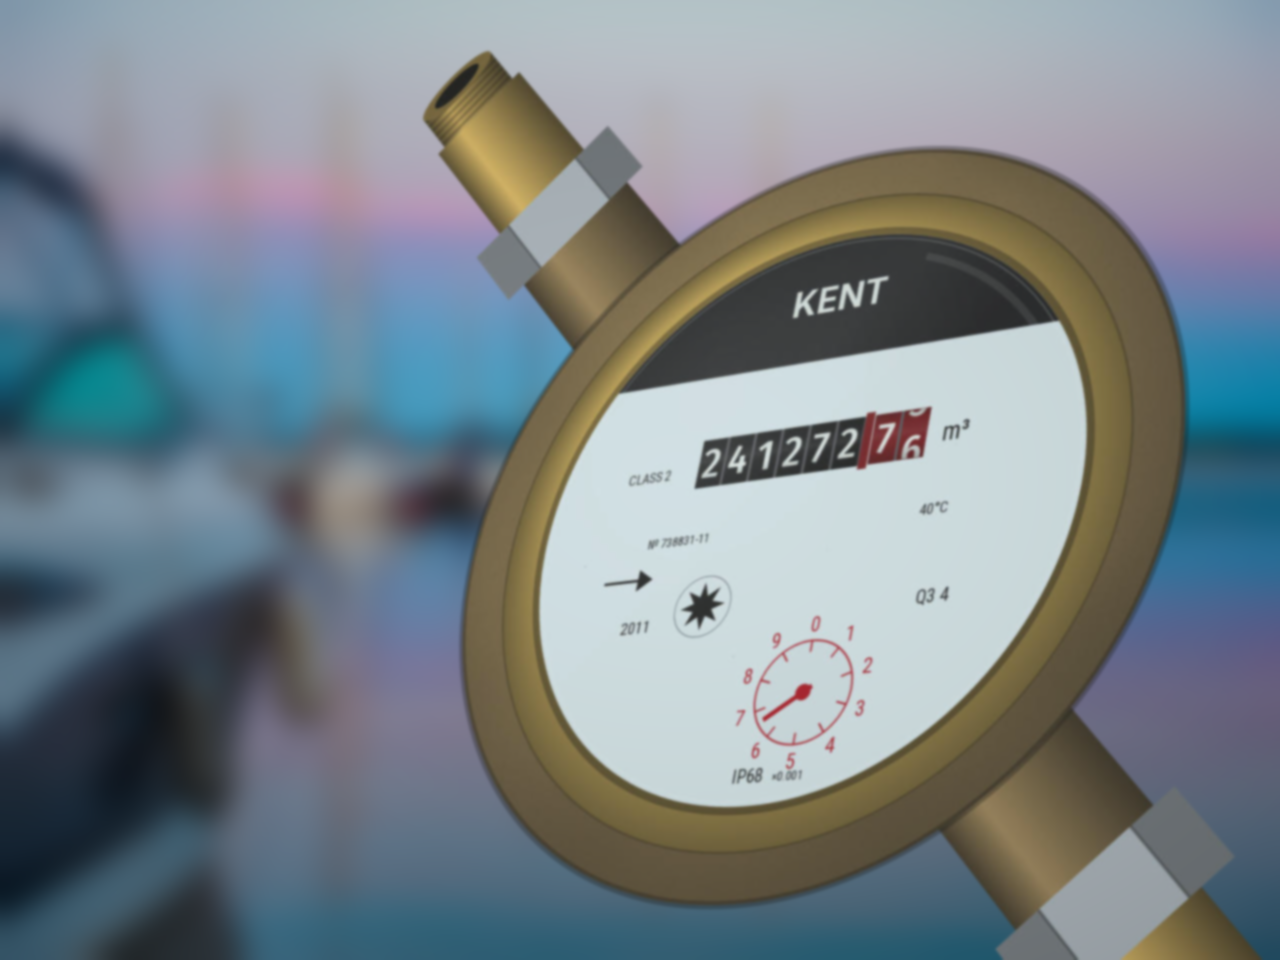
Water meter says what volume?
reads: 241272.756 m³
